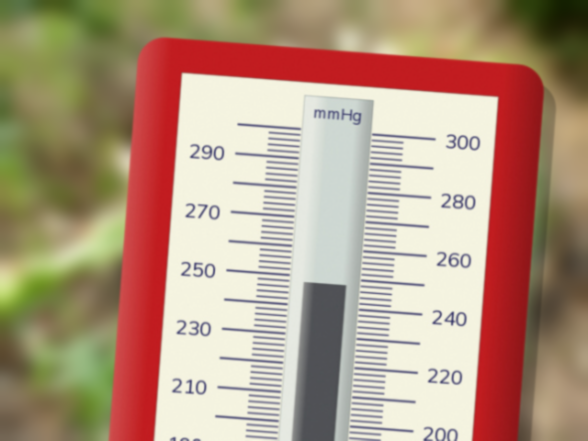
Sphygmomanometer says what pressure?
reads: 248 mmHg
